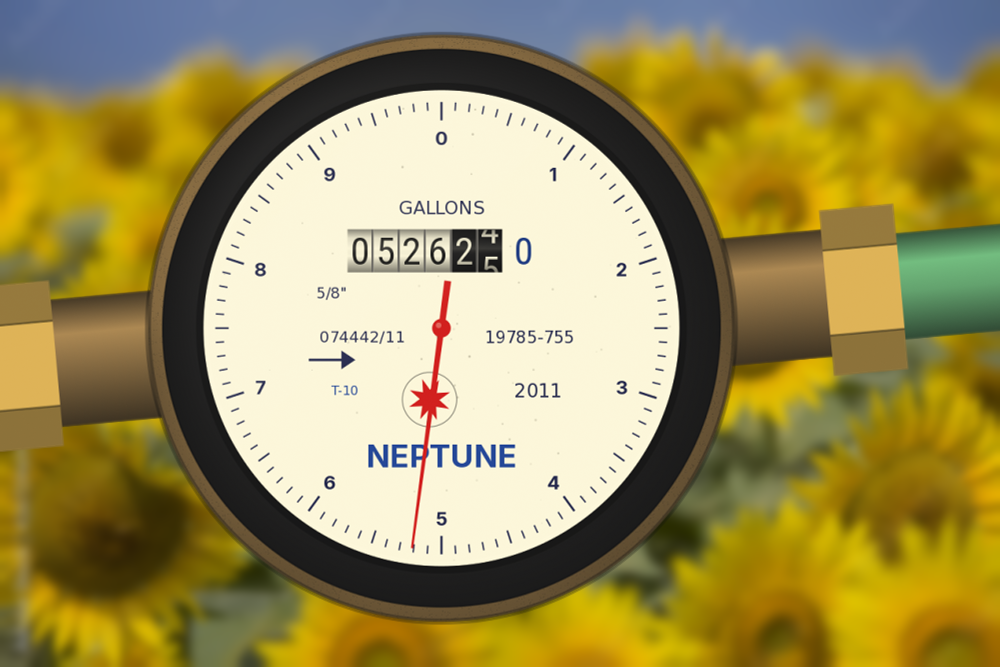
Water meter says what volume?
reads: 526245.2 gal
